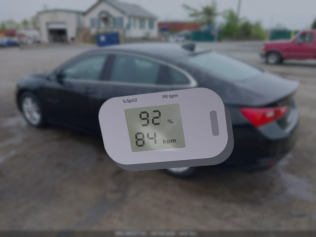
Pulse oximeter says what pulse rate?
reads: 84 bpm
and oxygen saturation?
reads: 92 %
